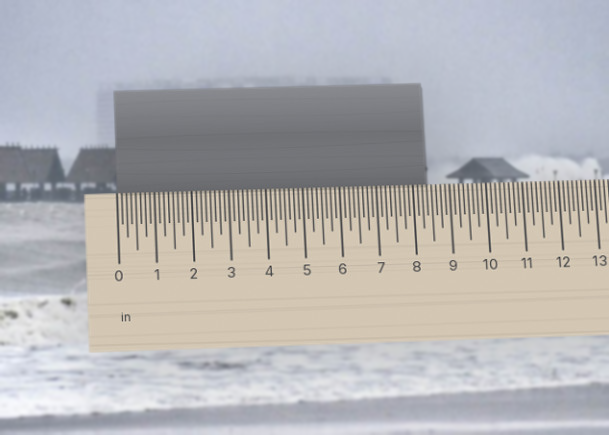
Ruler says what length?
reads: 8.375 in
